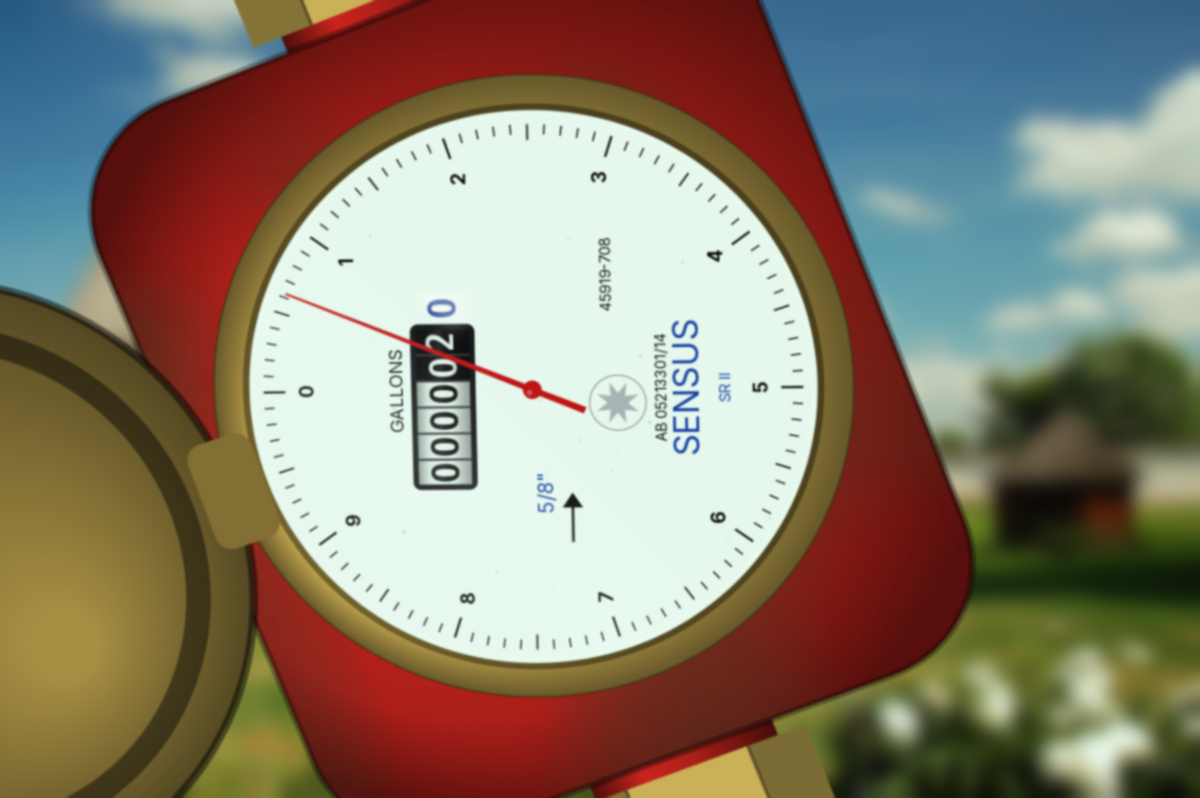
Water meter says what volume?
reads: 20.6 gal
